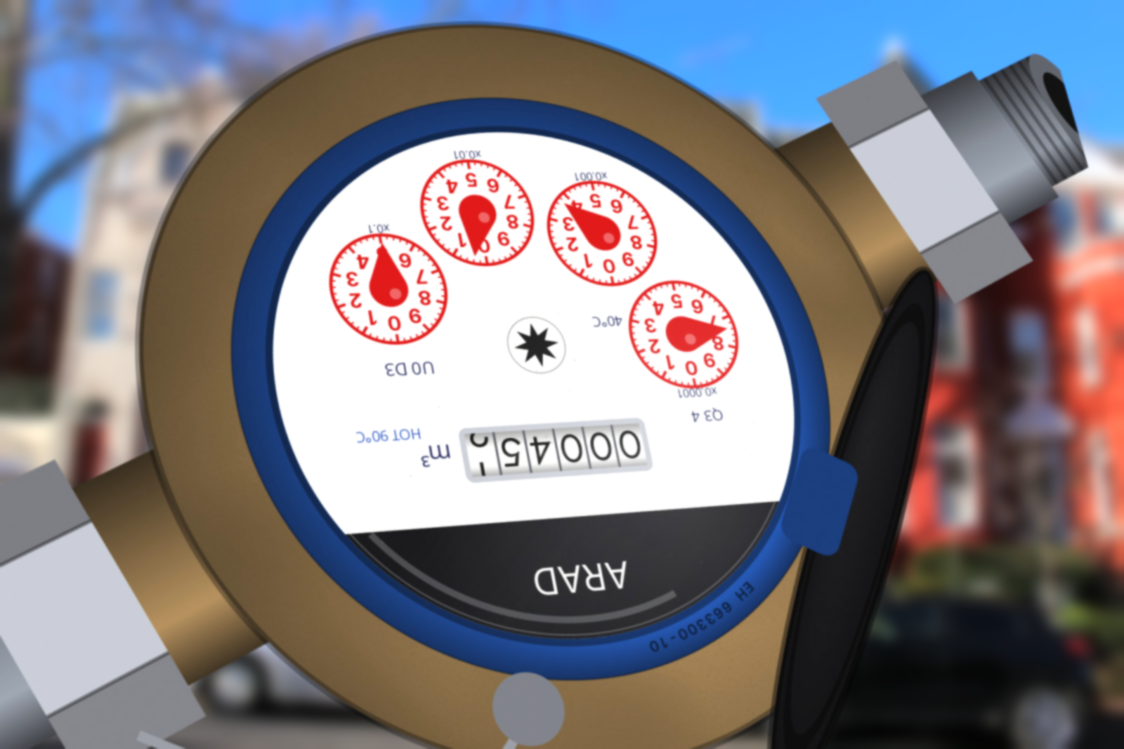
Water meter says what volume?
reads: 451.5037 m³
